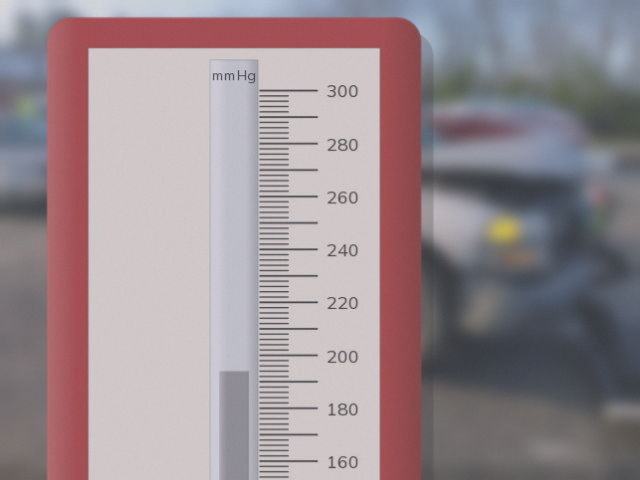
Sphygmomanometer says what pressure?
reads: 194 mmHg
